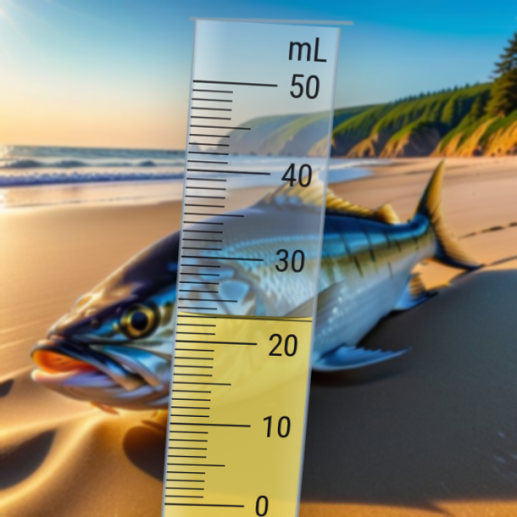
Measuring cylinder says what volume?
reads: 23 mL
